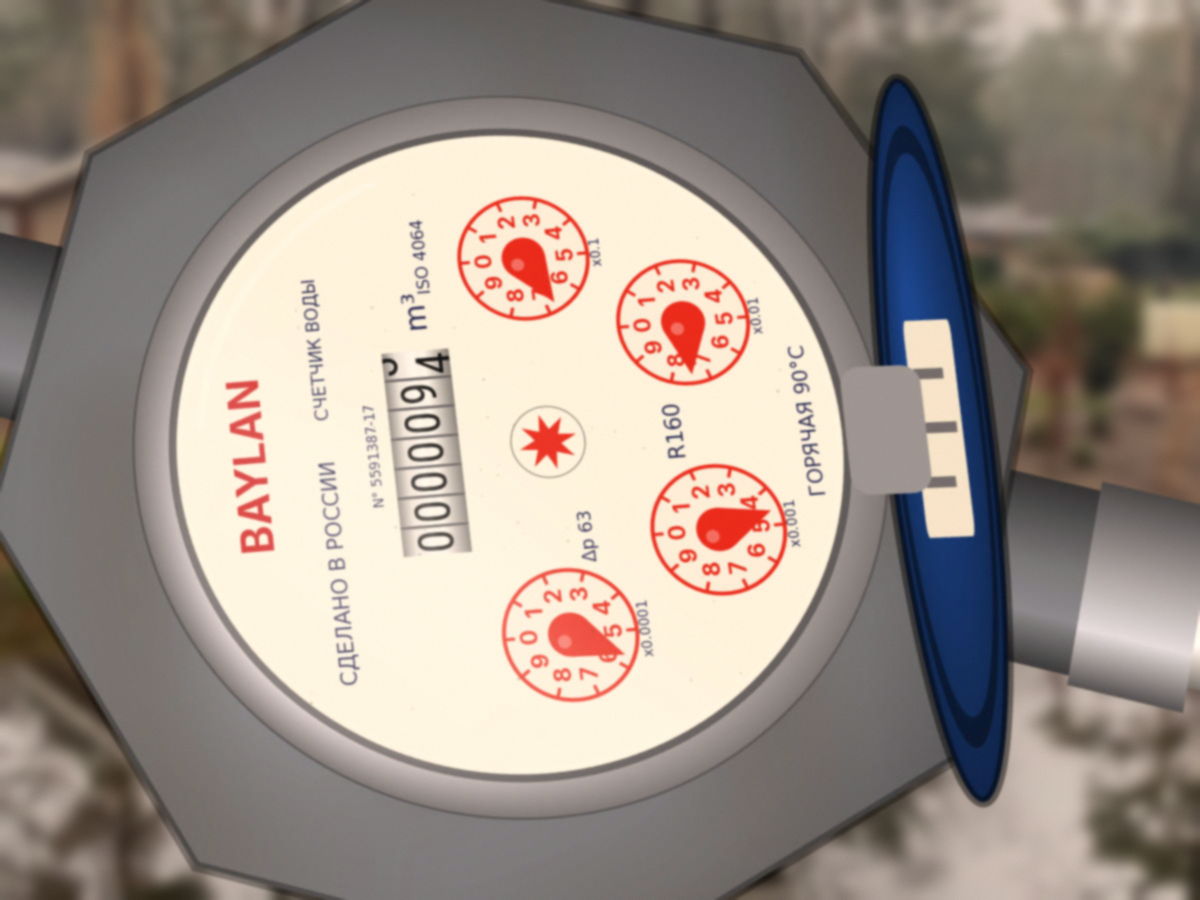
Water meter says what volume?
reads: 93.6745 m³
